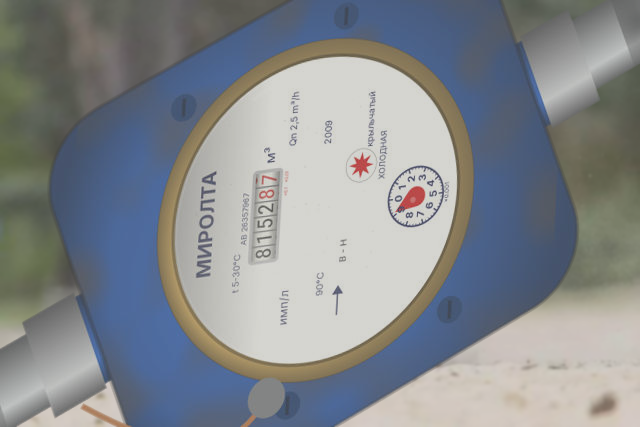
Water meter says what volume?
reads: 8152.869 m³
